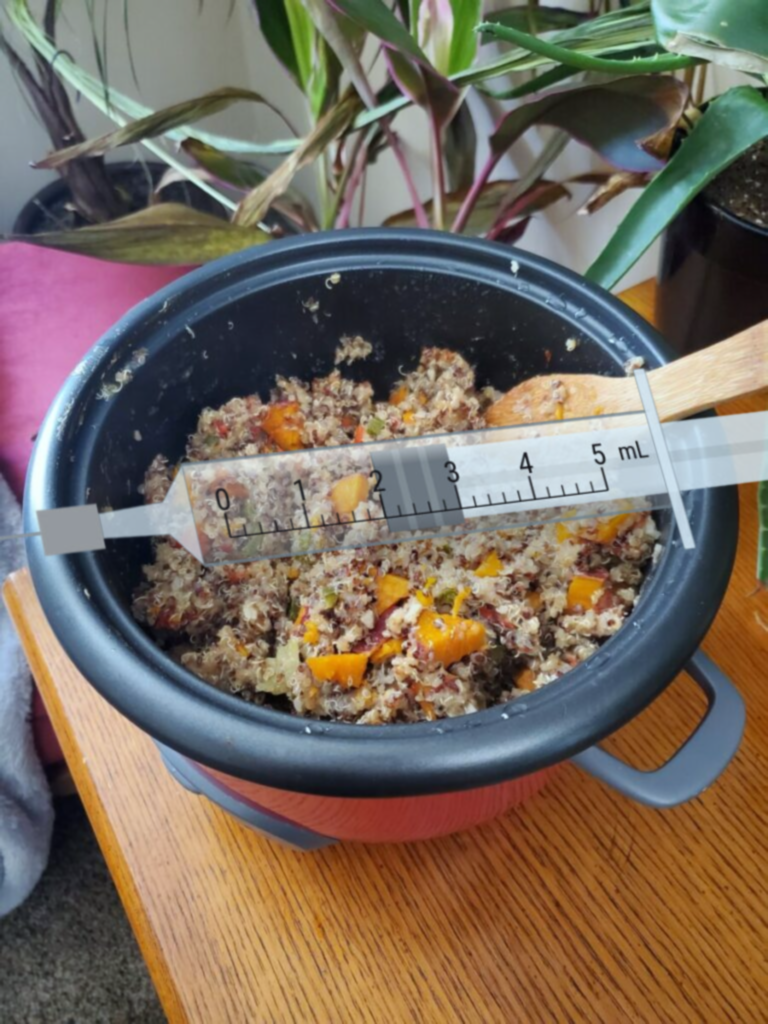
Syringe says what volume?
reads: 2 mL
